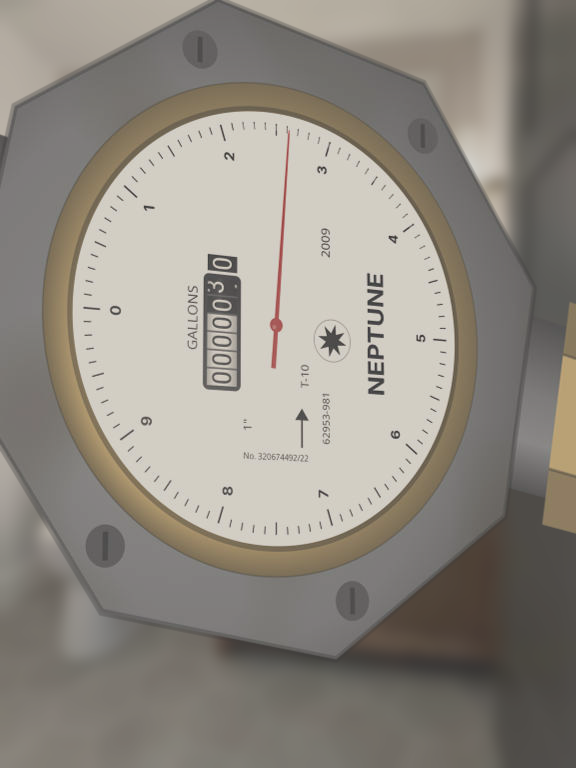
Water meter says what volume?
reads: 32.6 gal
